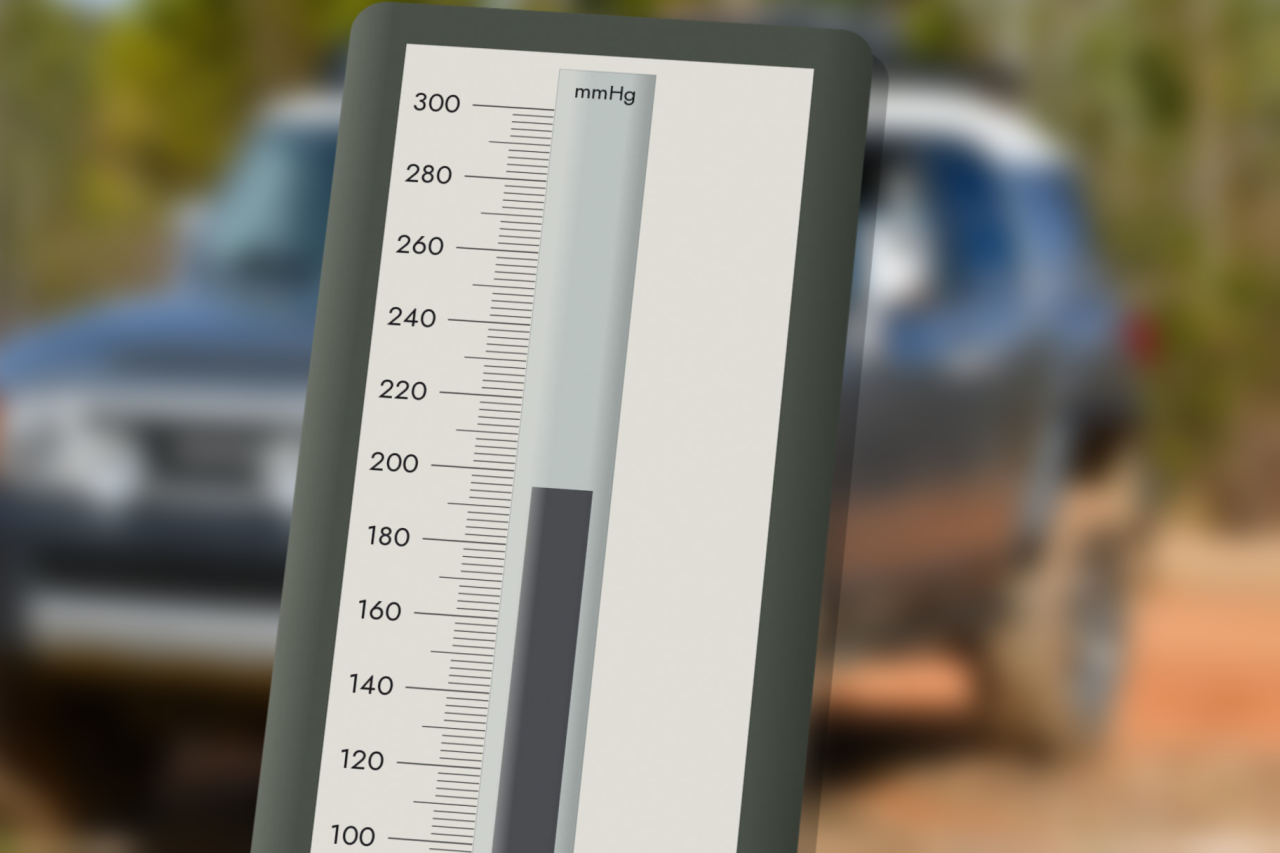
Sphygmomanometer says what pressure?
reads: 196 mmHg
